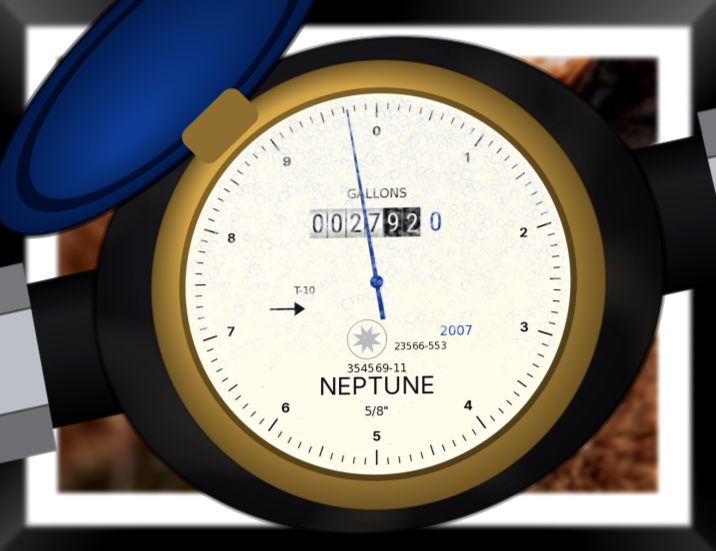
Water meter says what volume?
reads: 27919.7 gal
